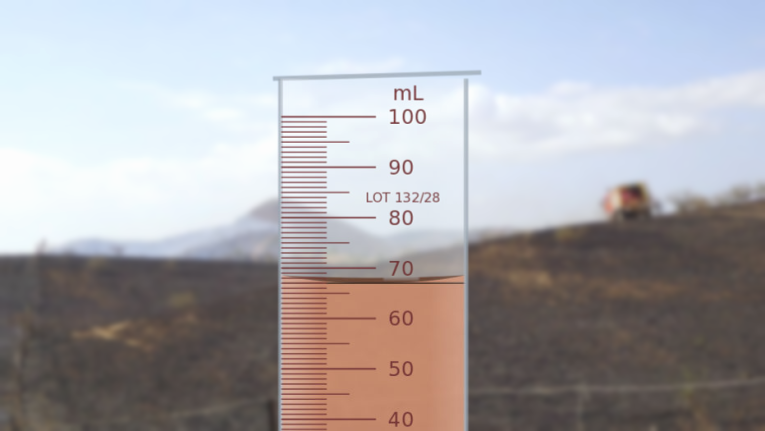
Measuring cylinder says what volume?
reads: 67 mL
